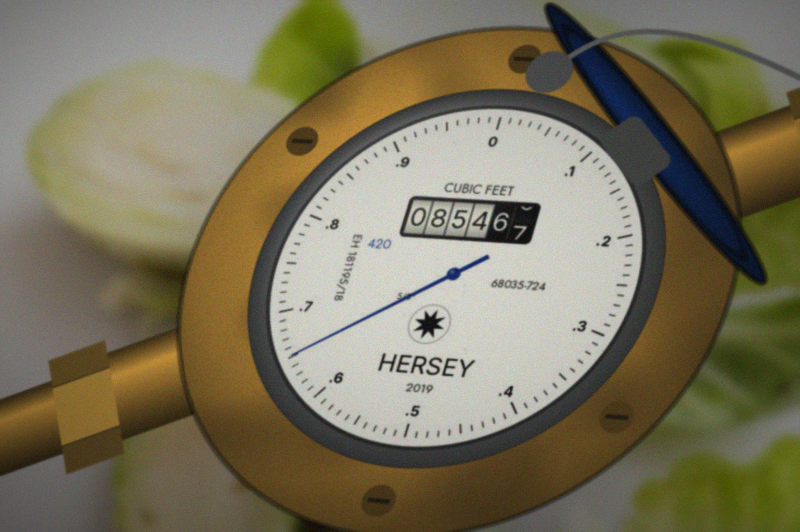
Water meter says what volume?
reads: 85466.65 ft³
